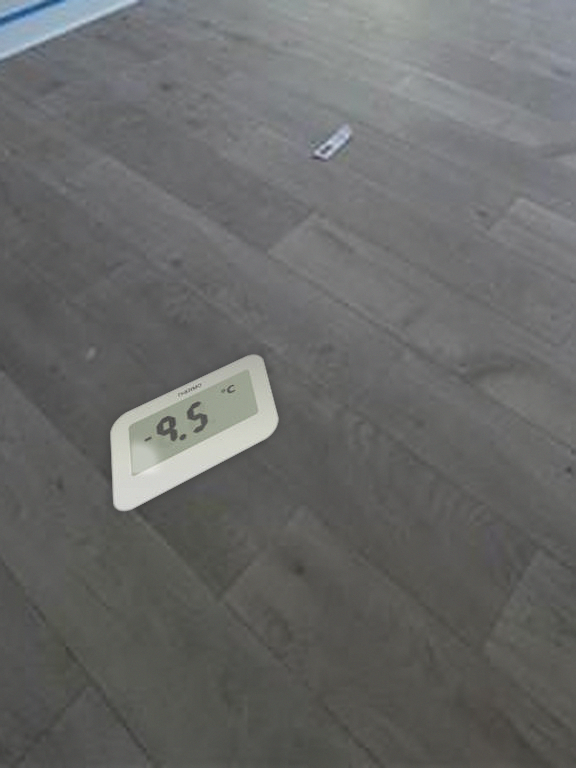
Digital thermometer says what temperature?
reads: -9.5 °C
